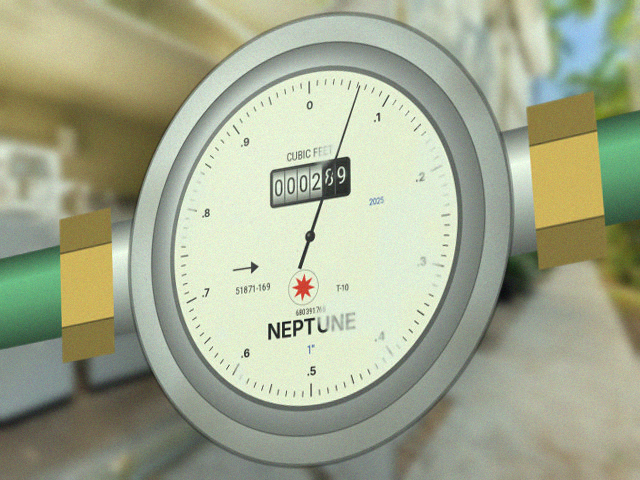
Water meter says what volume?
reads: 289.06 ft³
